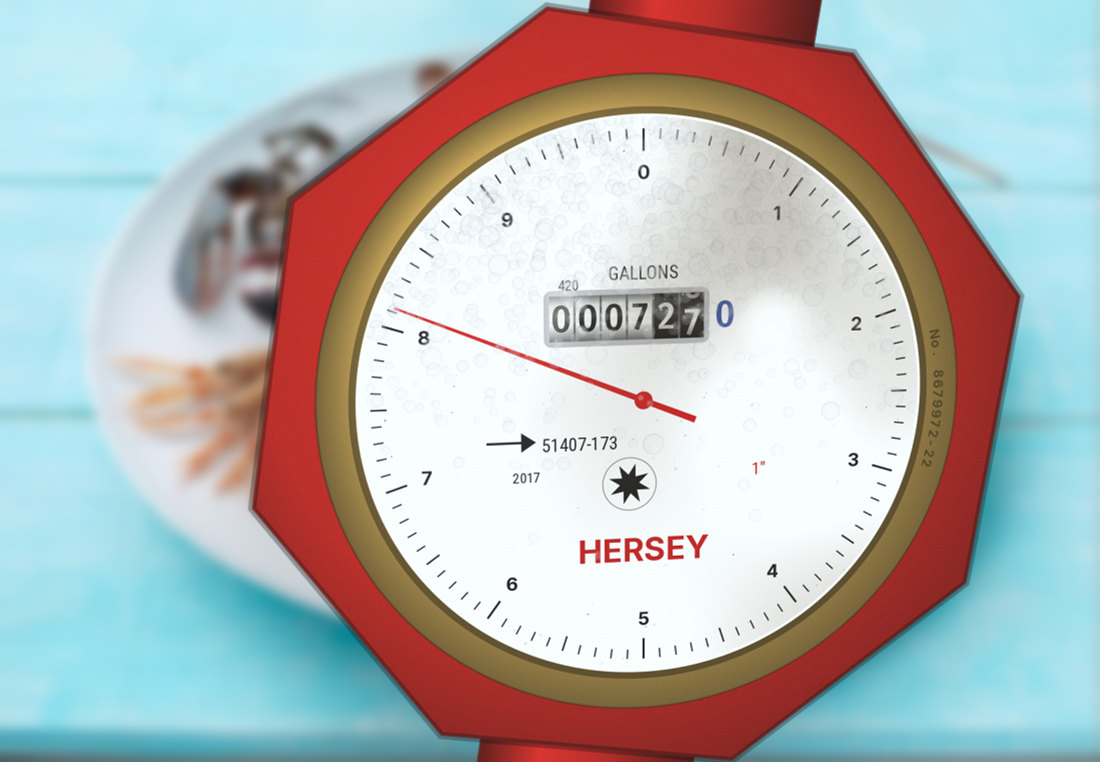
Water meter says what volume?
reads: 7268.1 gal
